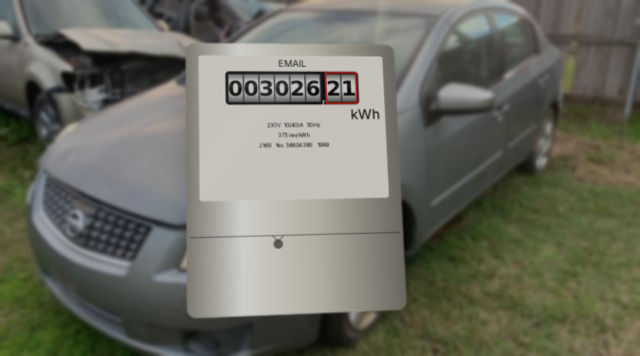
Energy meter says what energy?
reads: 3026.21 kWh
